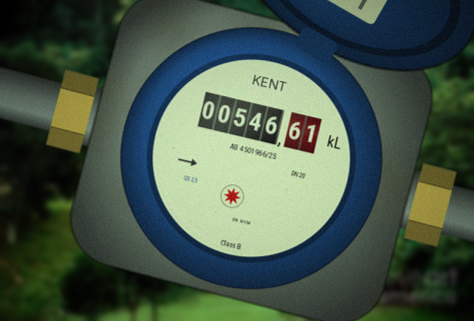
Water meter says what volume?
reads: 546.61 kL
